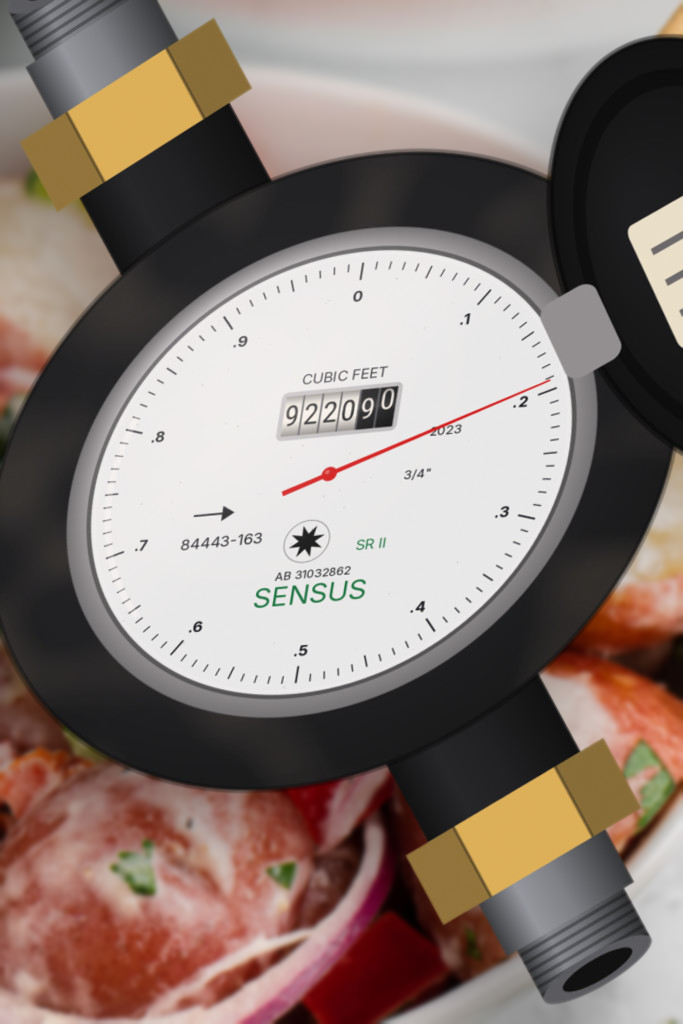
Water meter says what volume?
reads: 922090.19 ft³
